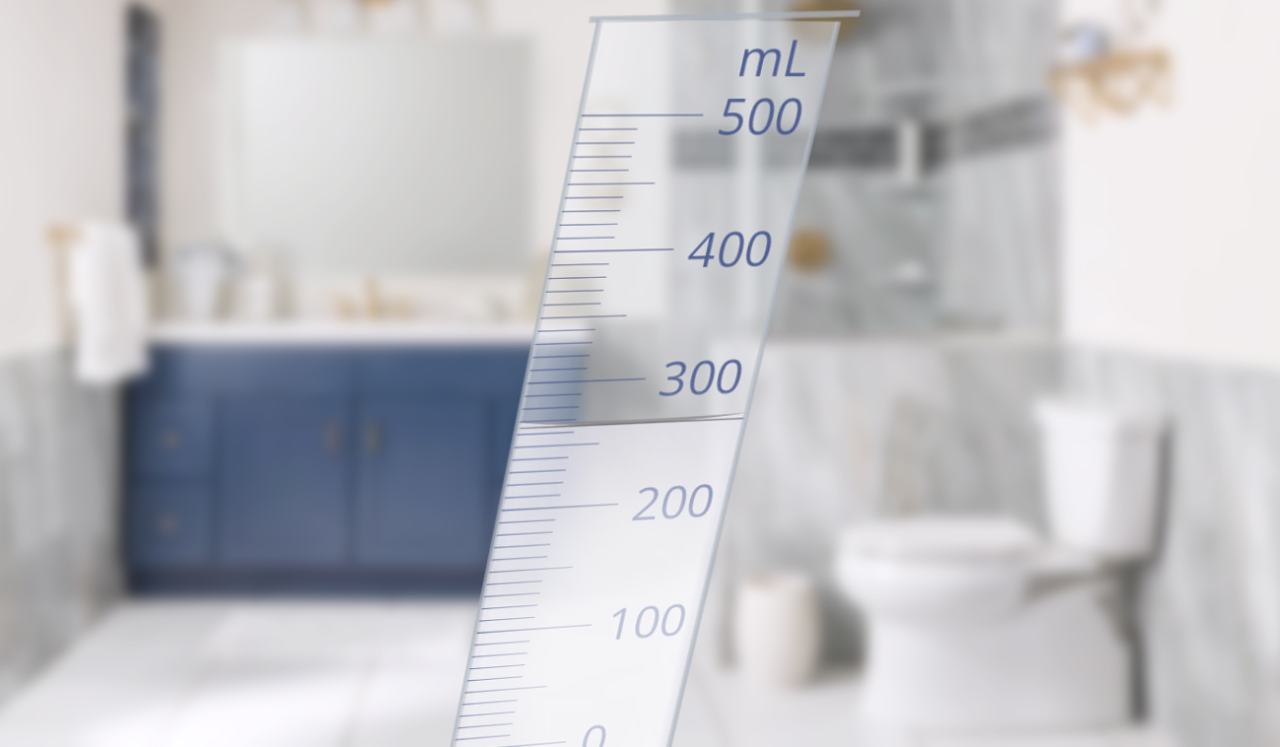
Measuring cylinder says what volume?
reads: 265 mL
